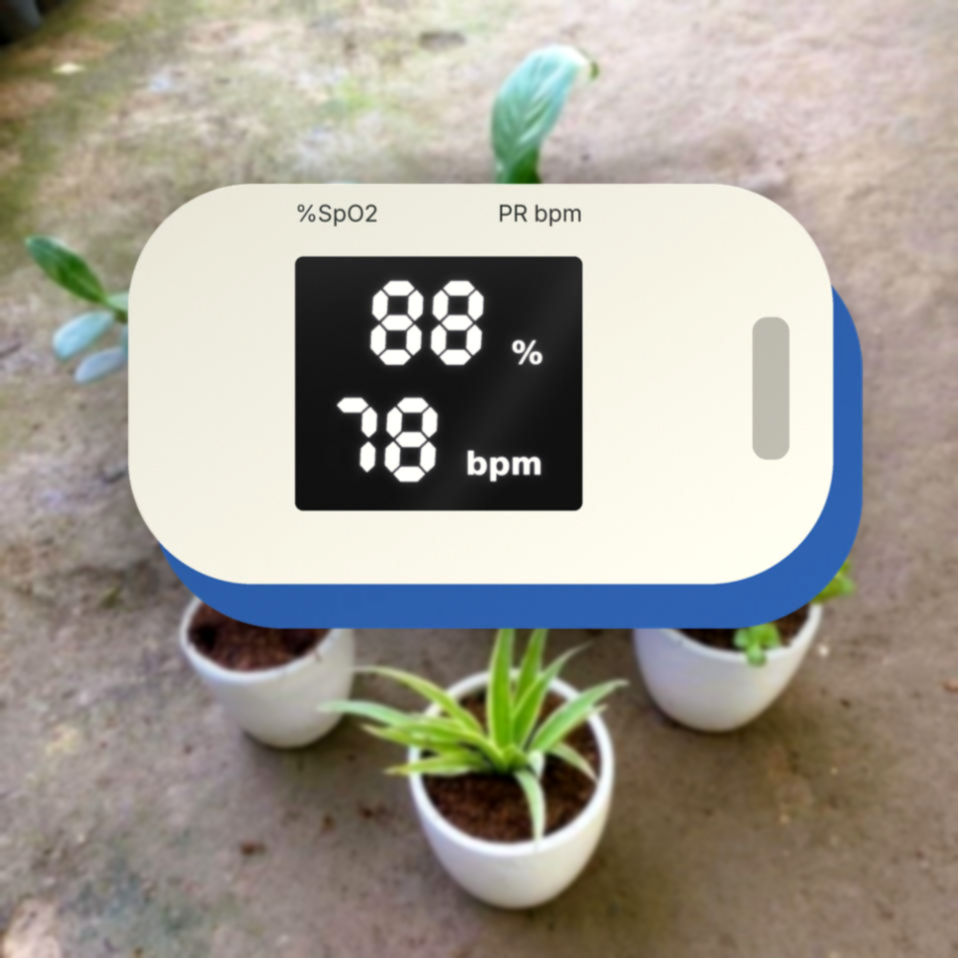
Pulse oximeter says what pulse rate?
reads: 78 bpm
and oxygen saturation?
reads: 88 %
